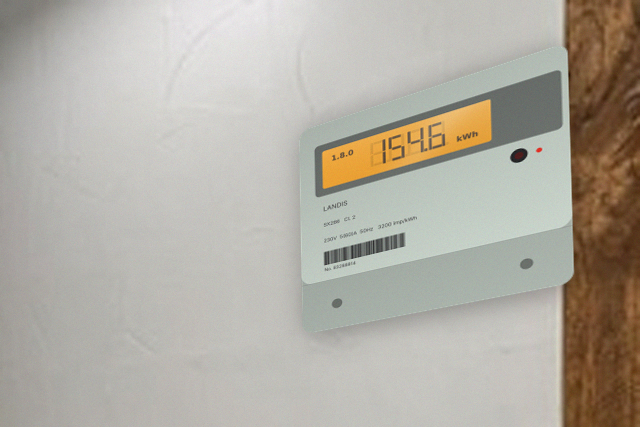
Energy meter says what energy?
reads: 154.6 kWh
